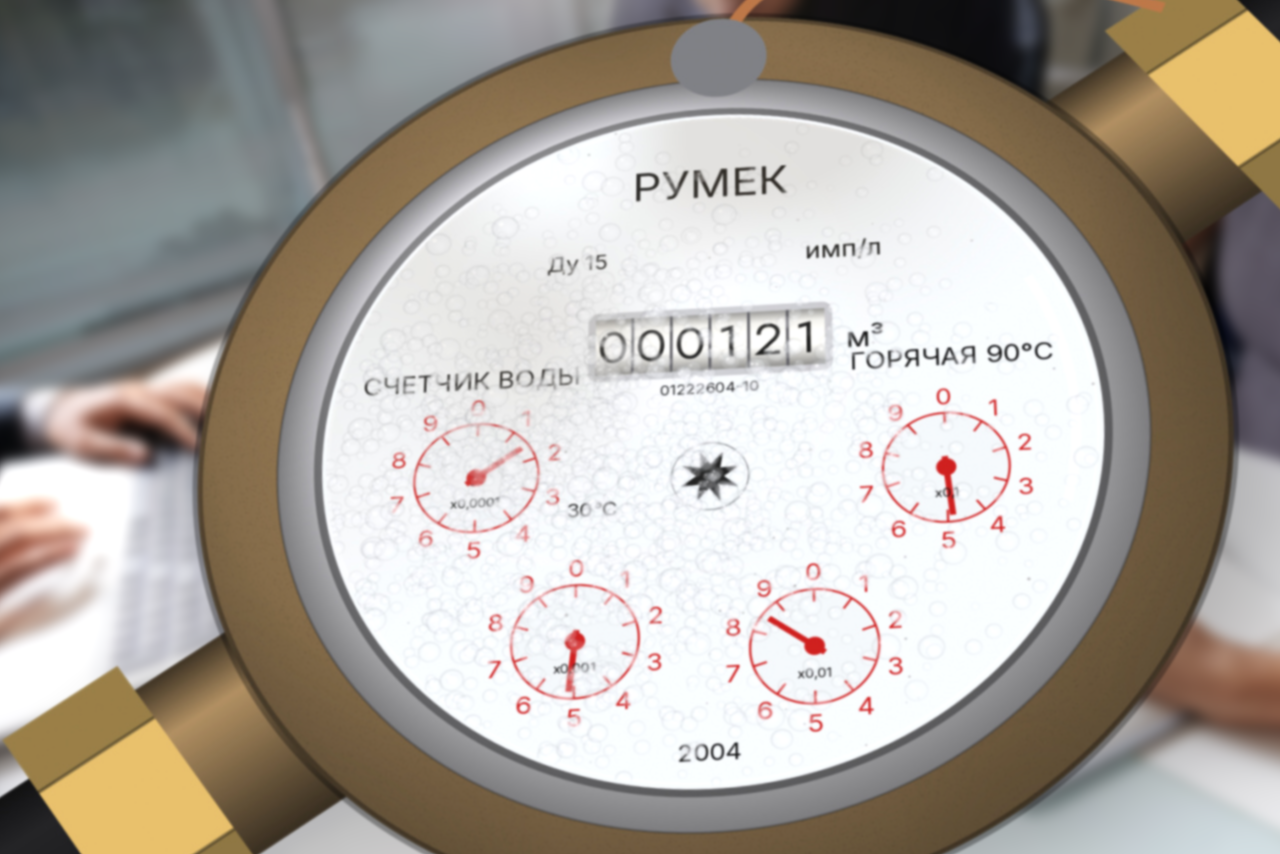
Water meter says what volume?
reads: 121.4851 m³
